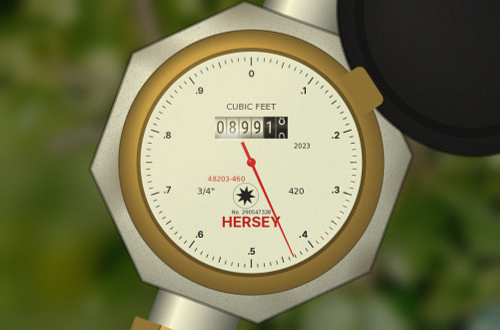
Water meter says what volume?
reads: 89918.43 ft³
